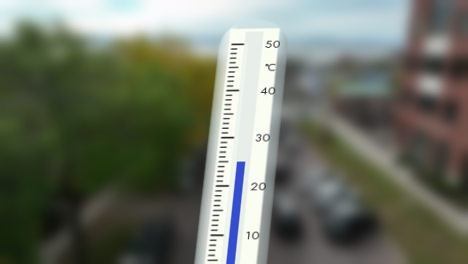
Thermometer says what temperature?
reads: 25 °C
